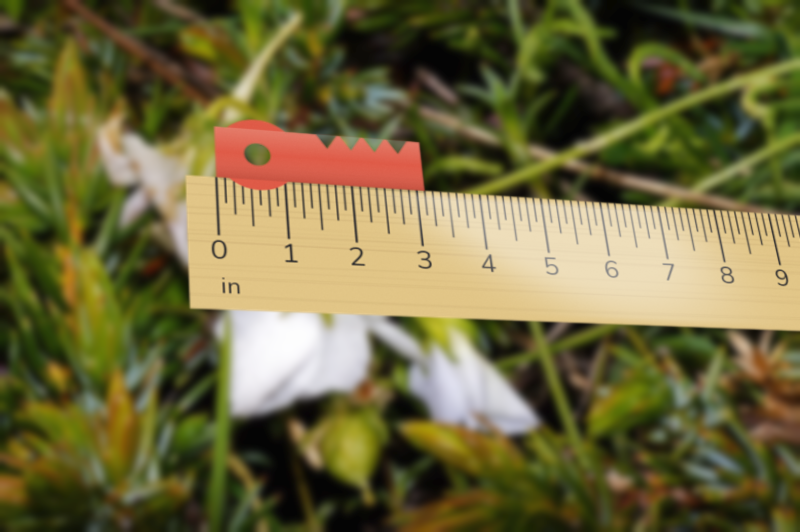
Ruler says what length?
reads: 3.125 in
